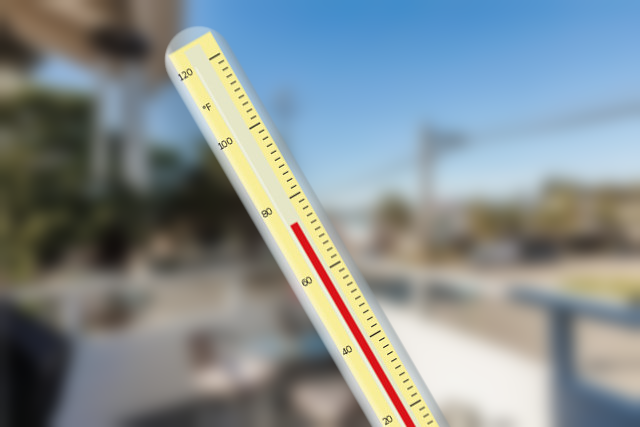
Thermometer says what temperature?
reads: 74 °F
